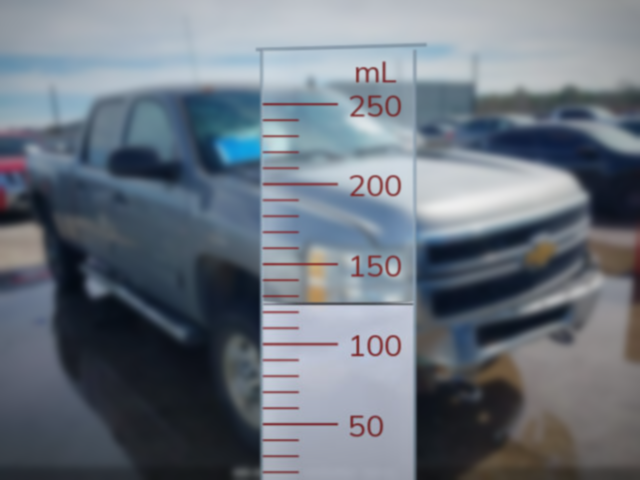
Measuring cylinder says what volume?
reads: 125 mL
